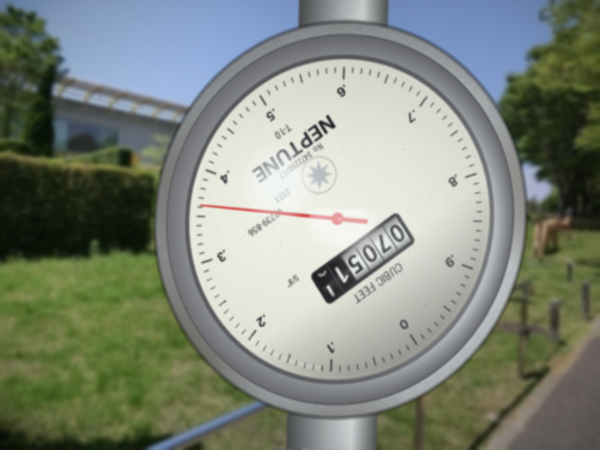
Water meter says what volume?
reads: 70511.36 ft³
